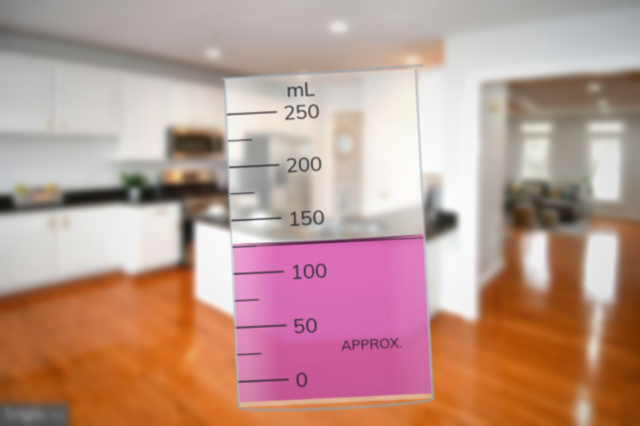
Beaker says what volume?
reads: 125 mL
